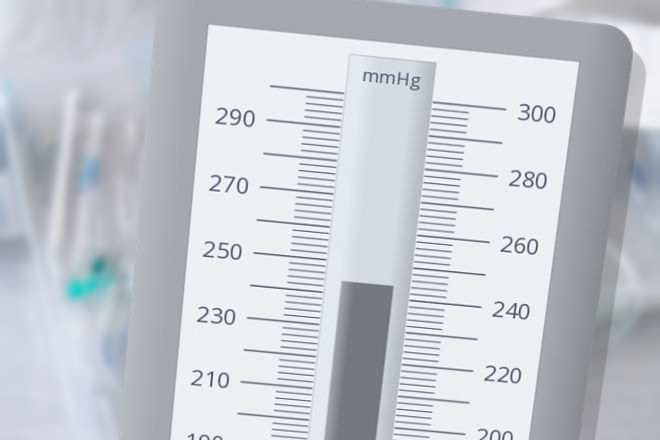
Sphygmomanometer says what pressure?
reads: 244 mmHg
